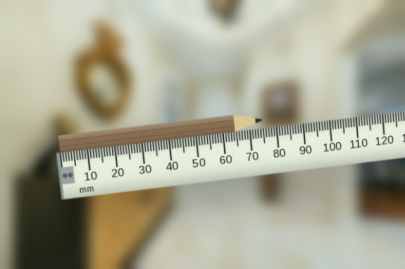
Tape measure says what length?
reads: 75 mm
